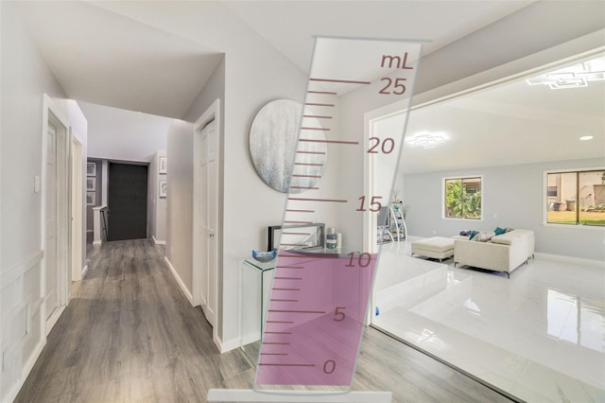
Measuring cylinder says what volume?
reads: 10 mL
